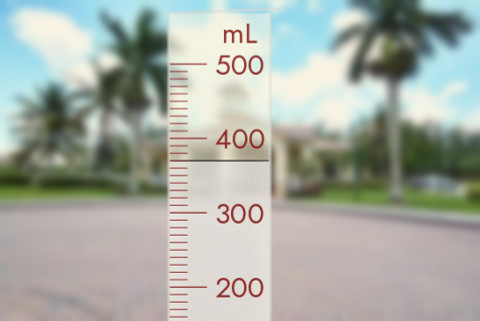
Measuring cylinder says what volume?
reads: 370 mL
